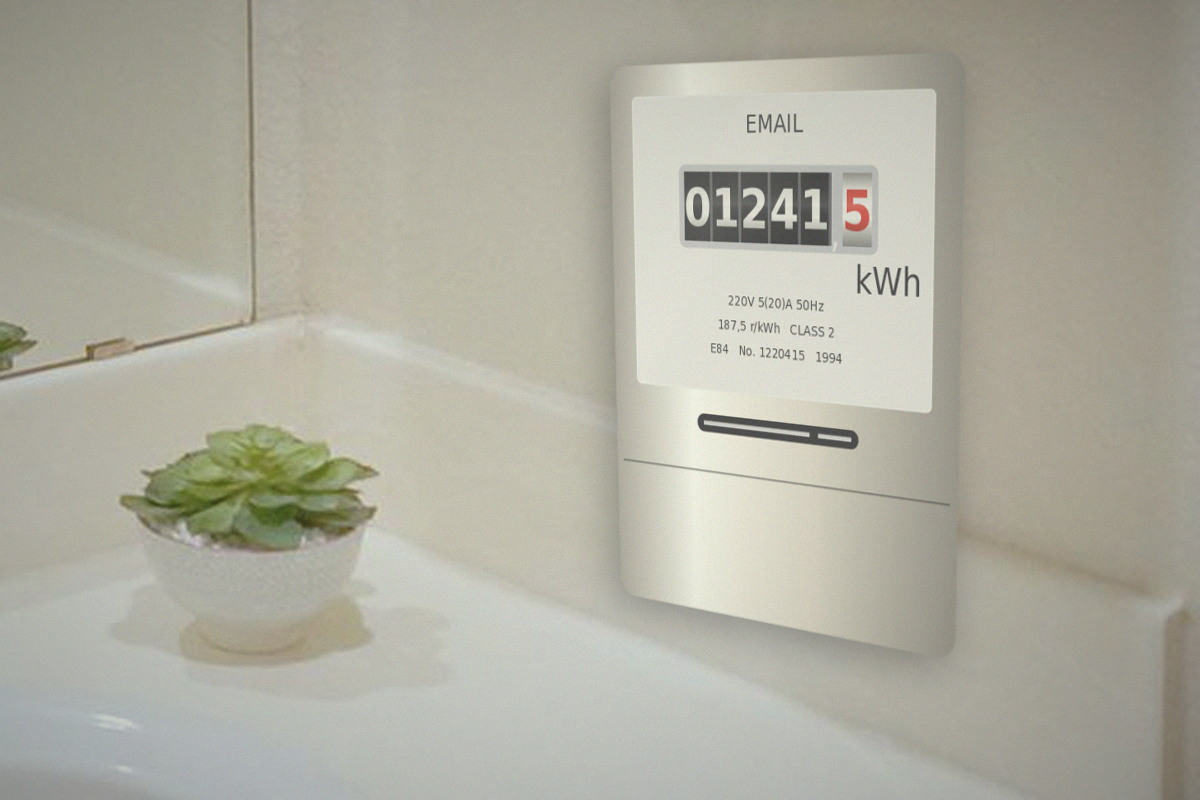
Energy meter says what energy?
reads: 1241.5 kWh
